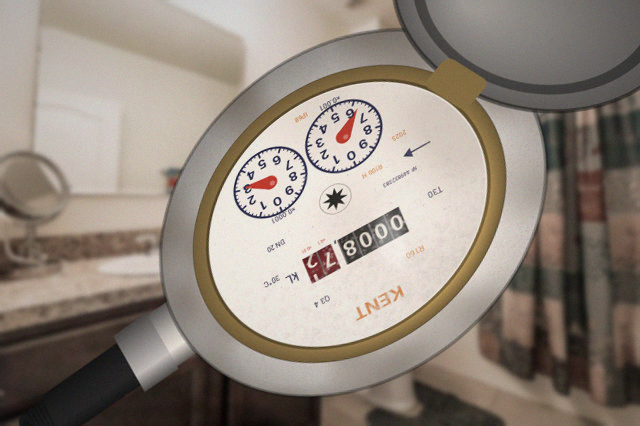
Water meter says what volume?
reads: 8.7163 kL
